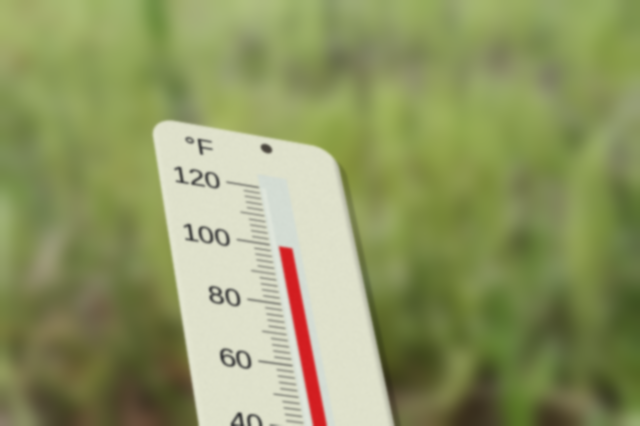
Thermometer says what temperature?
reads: 100 °F
